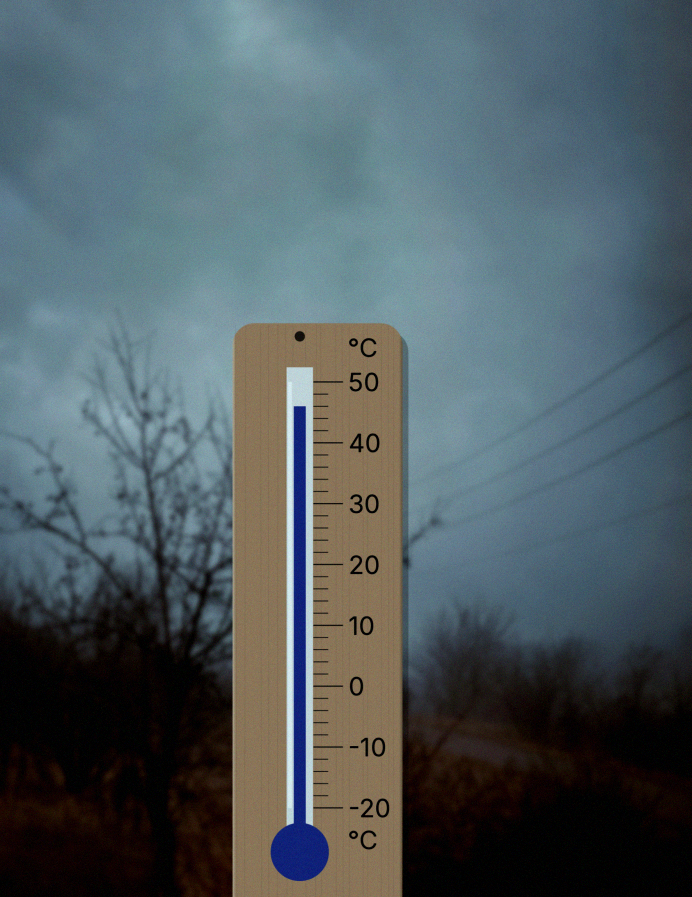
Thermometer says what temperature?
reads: 46 °C
